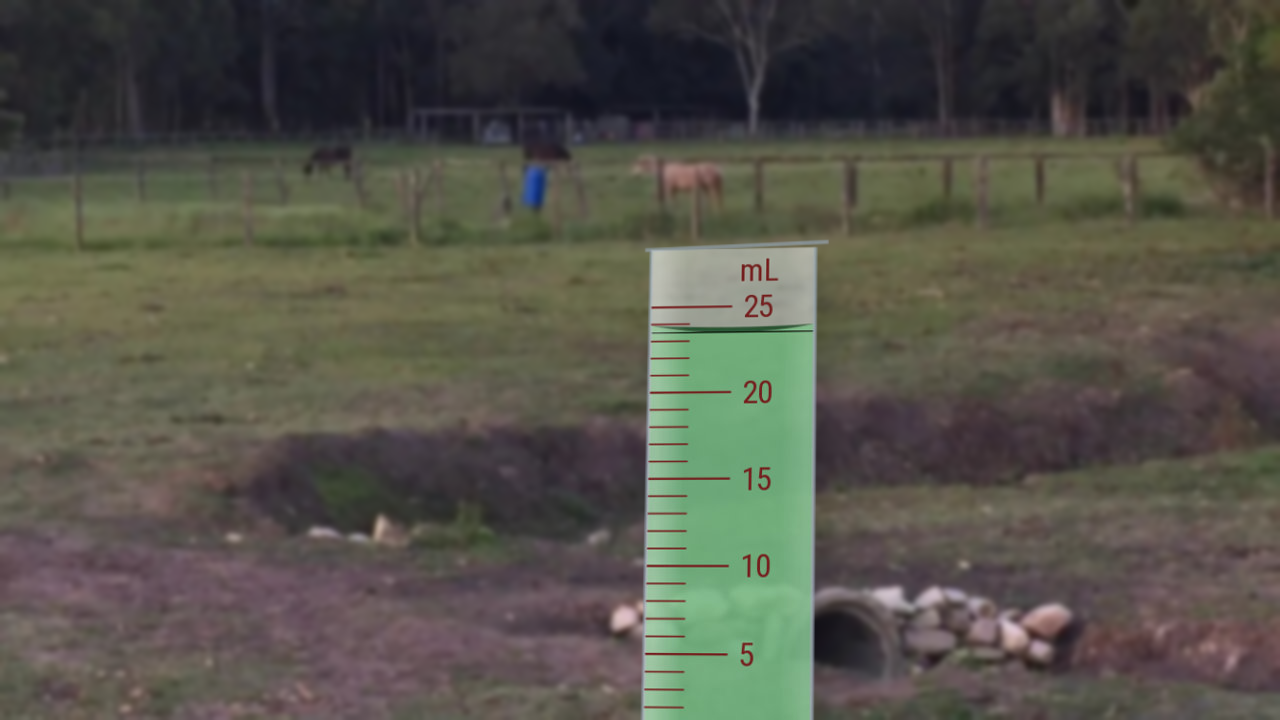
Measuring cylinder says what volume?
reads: 23.5 mL
